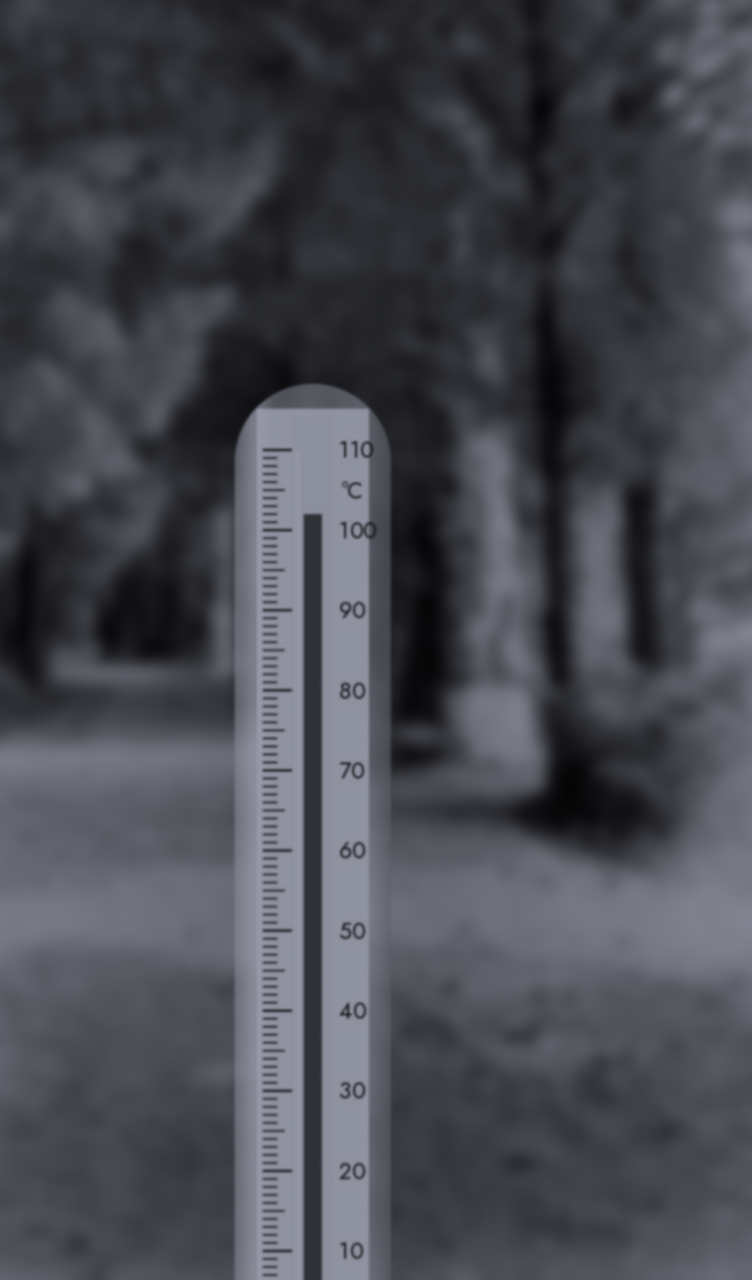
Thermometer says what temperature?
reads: 102 °C
